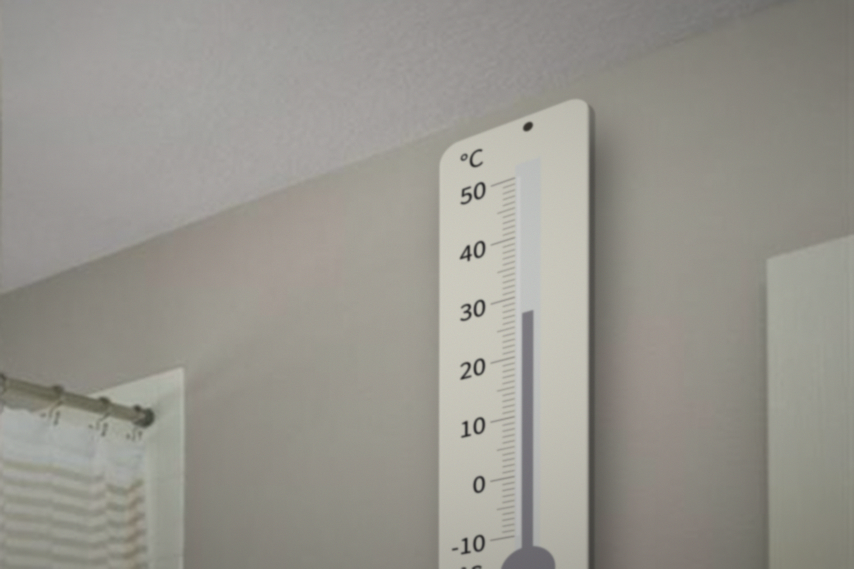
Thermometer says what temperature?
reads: 27 °C
